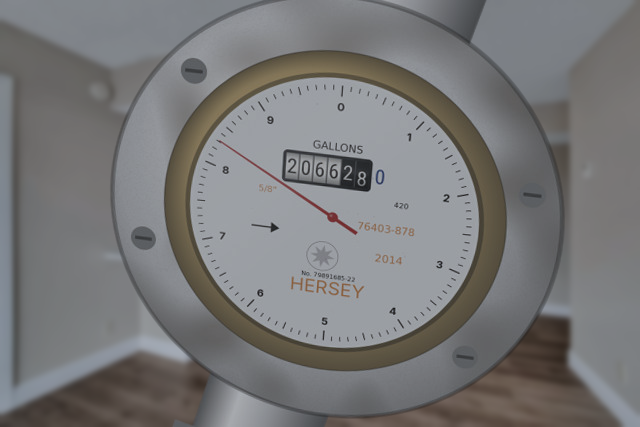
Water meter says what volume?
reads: 2066278.3 gal
